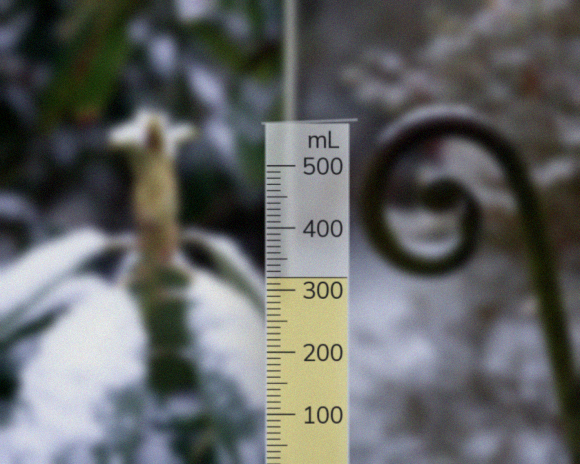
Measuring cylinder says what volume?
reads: 320 mL
